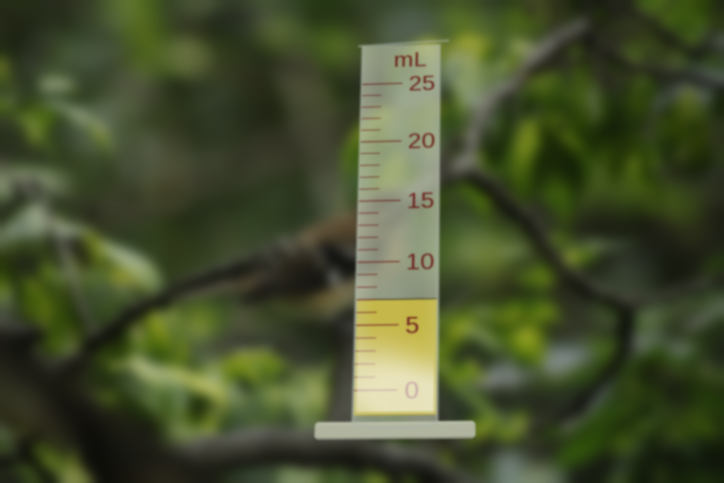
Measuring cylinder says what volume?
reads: 7 mL
